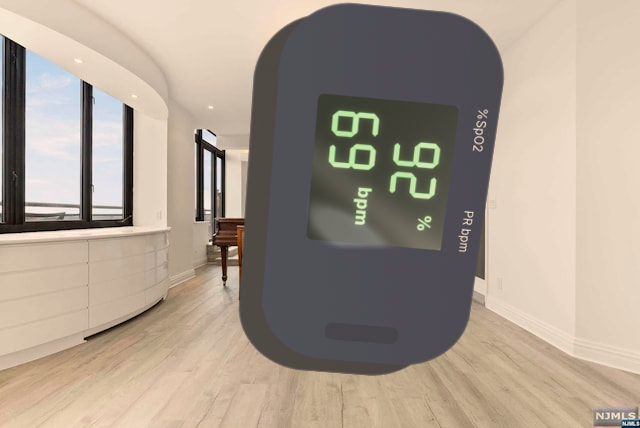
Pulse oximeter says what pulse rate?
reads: 69 bpm
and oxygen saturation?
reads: 92 %
